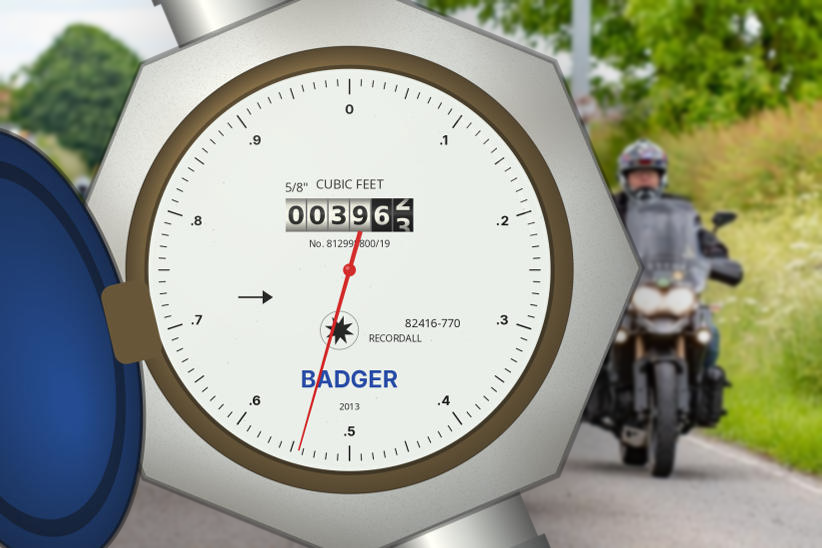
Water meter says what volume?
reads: 3962.54 ft³
